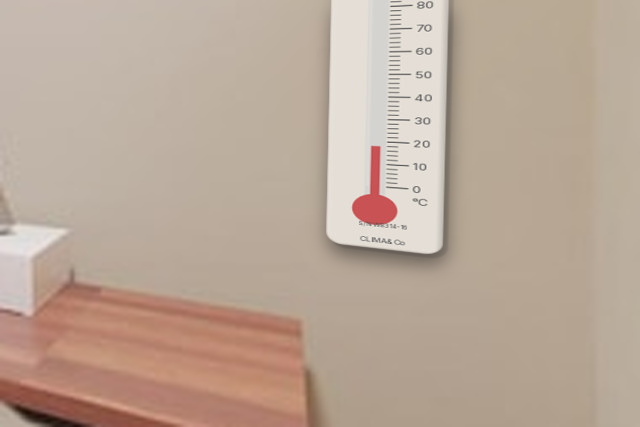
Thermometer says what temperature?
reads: 18 °C
